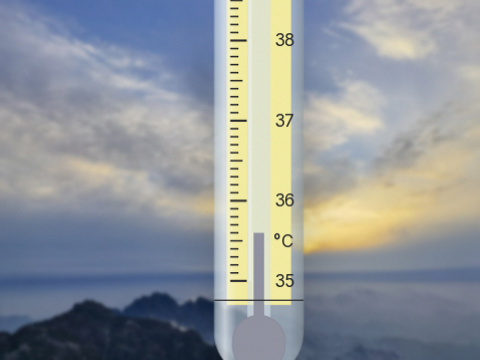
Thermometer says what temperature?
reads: 35.6 °C
